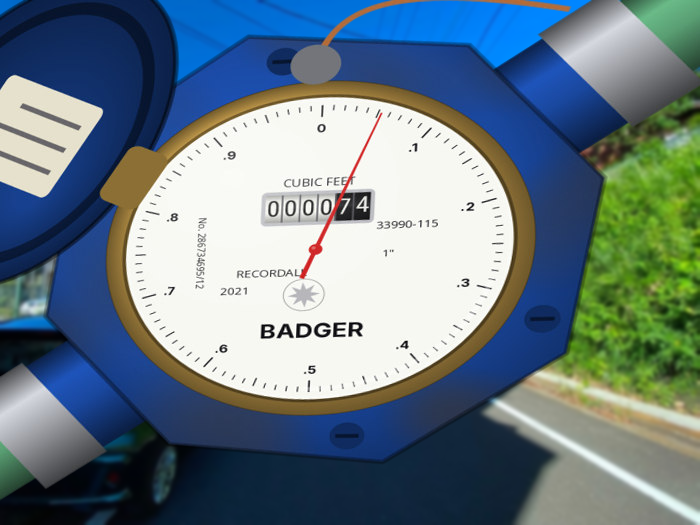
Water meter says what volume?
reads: 74.05 ft³
